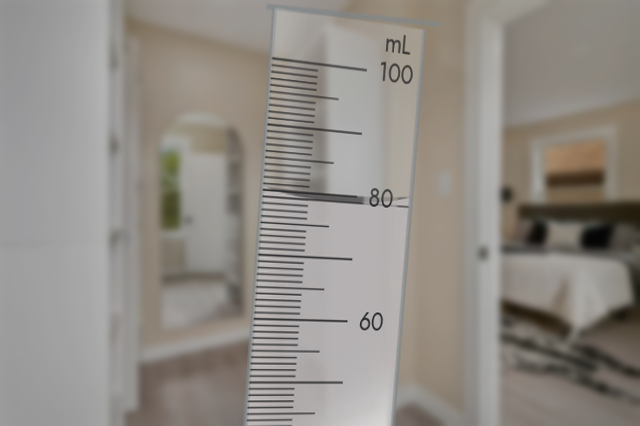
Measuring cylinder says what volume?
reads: 79 mL
